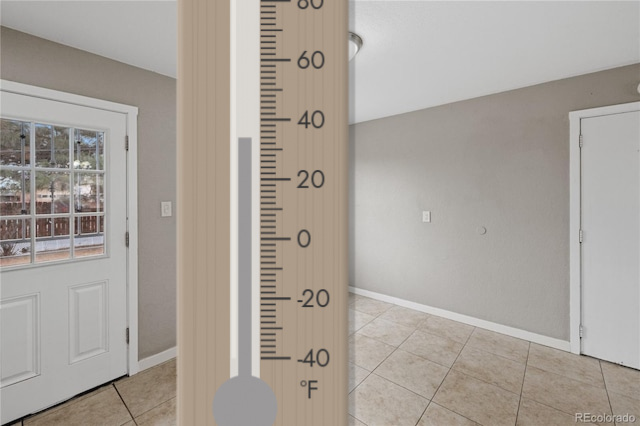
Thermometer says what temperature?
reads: 34 °F
